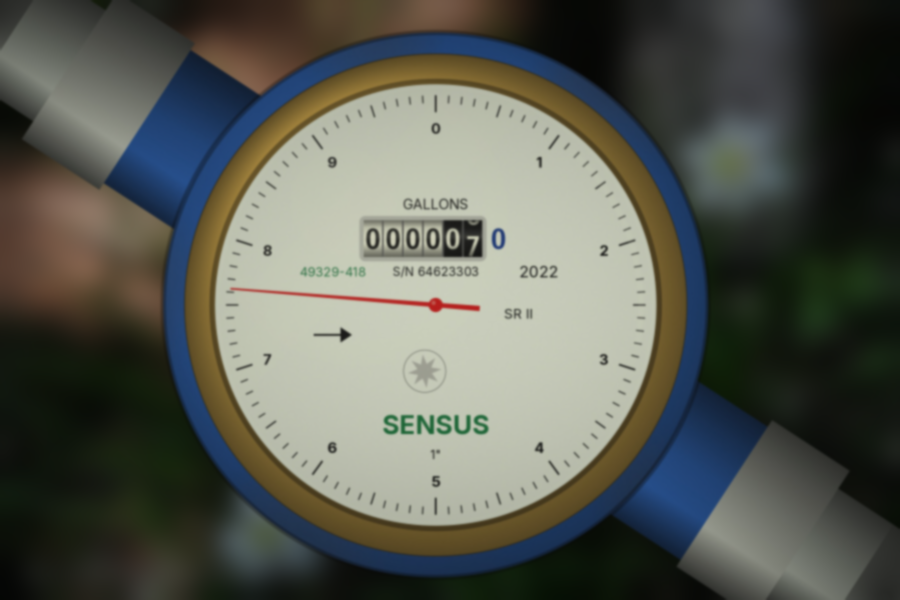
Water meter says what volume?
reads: 67.6 gal
